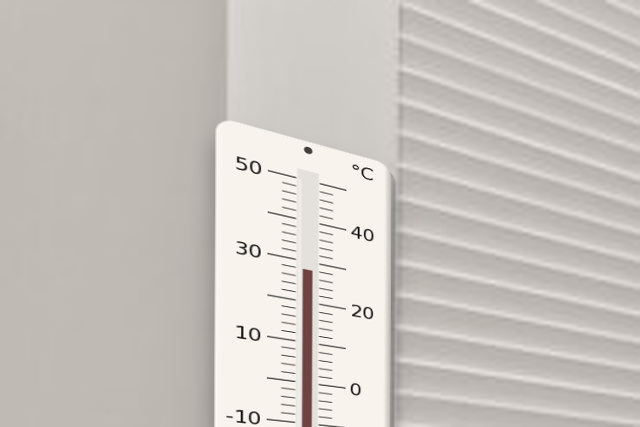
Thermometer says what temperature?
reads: 28 °C
